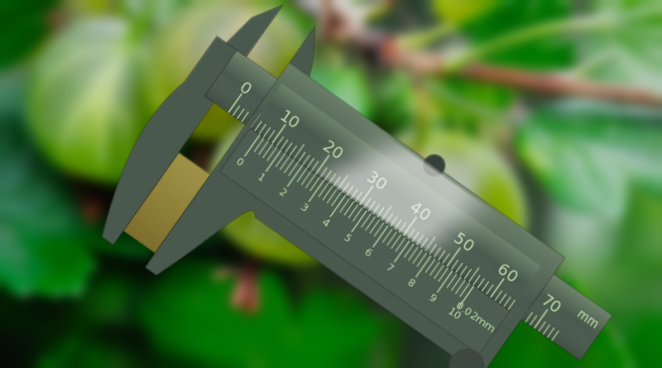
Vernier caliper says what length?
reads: 7.2 mm
